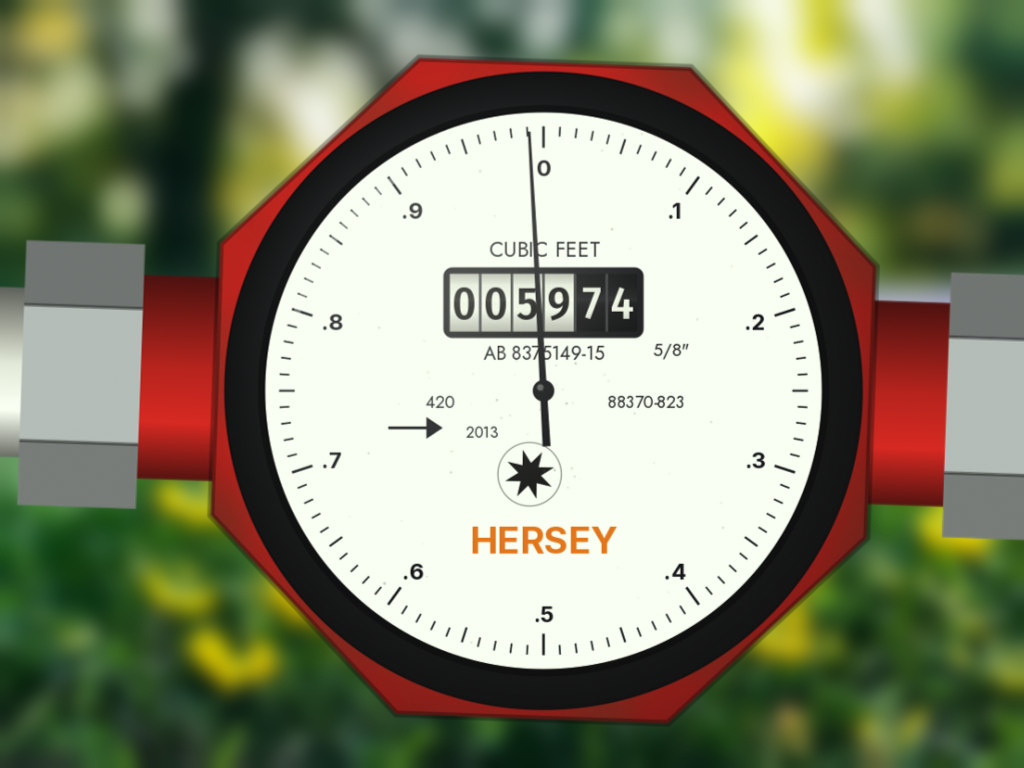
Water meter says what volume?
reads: 5973.99 ft³
